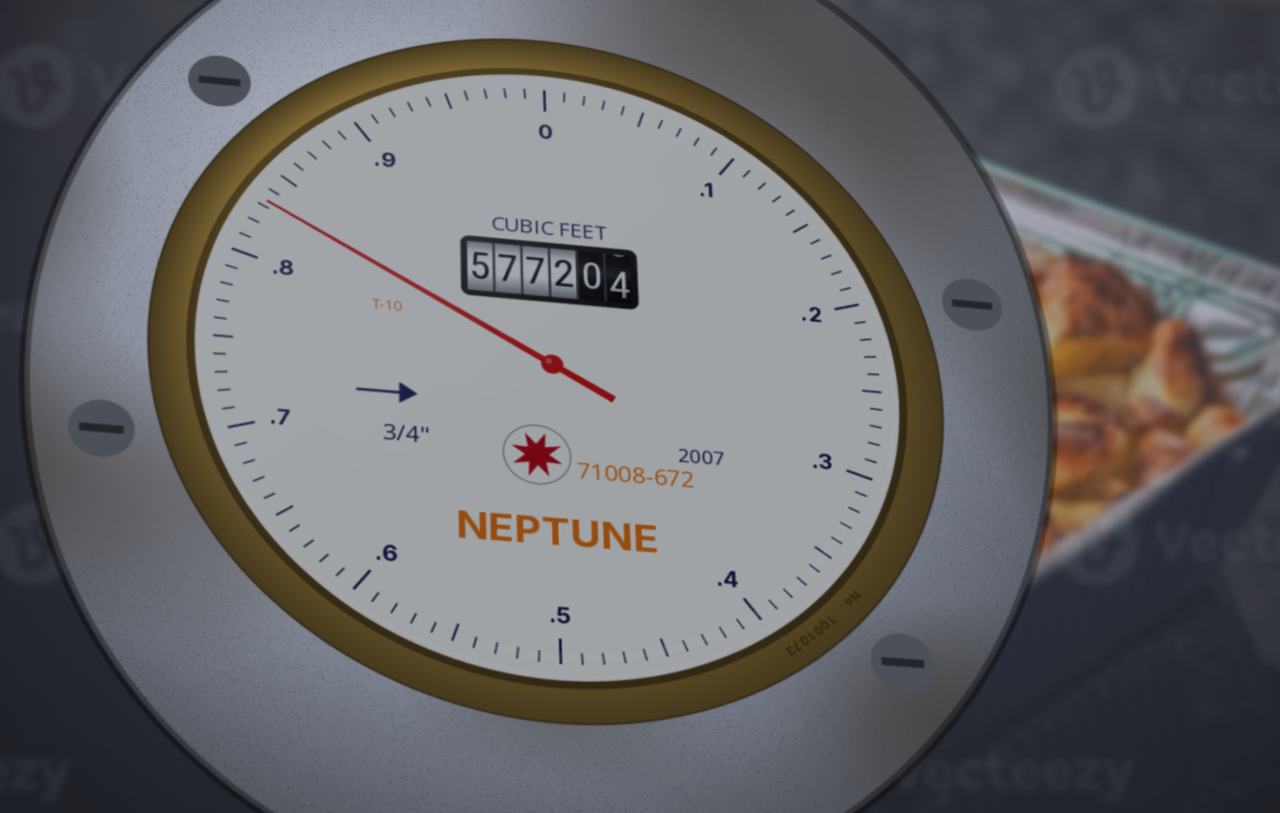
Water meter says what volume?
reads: 577203.83 ft³
